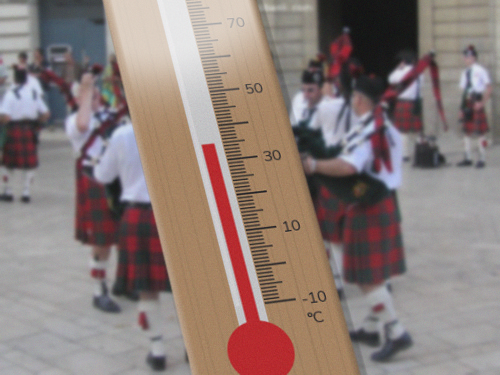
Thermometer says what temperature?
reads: 35 °C
